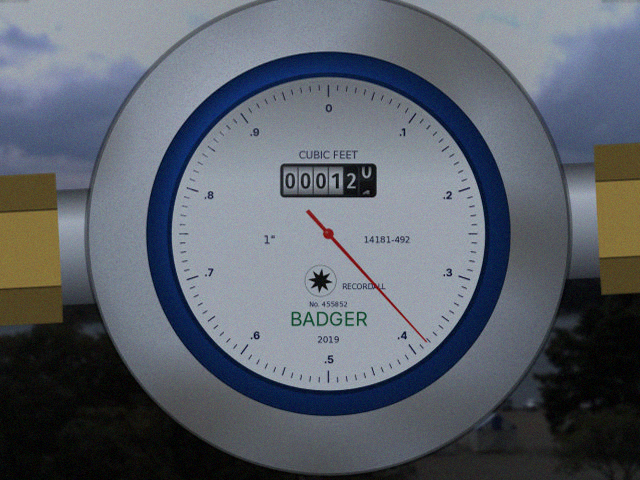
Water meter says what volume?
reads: 120.38 ft³
